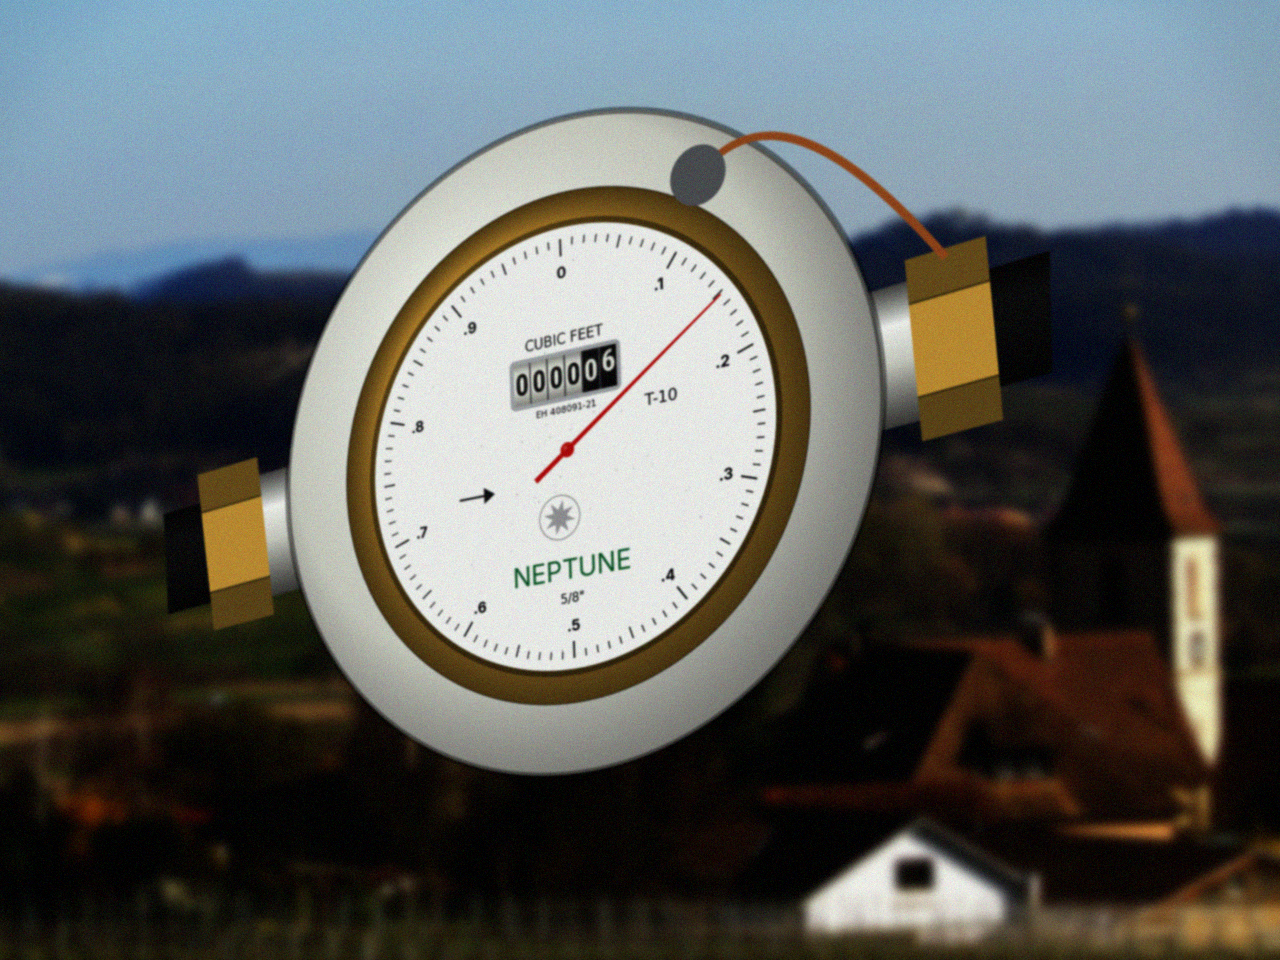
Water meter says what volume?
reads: 6.15 ft³
